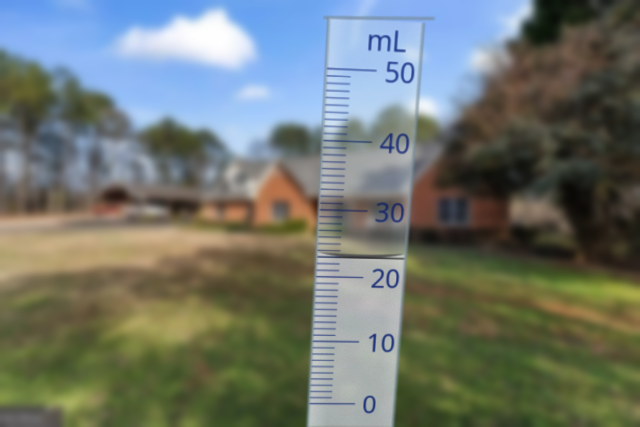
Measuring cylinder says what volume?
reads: 23 mL
